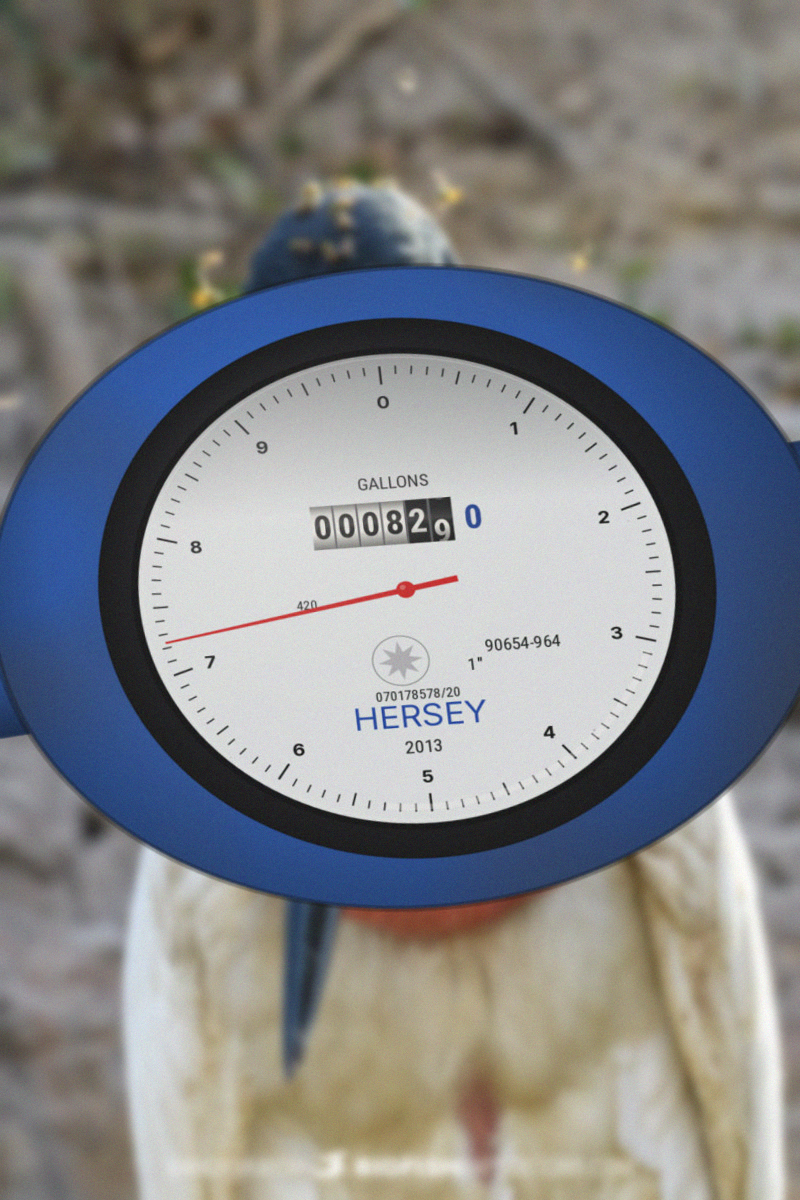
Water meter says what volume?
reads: 8287.2 gal
